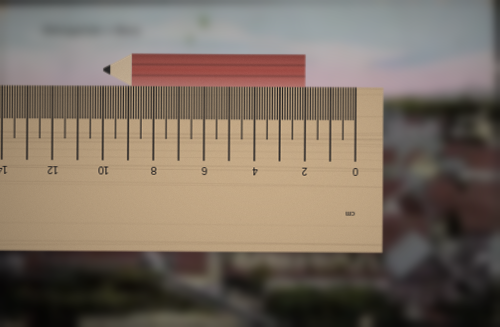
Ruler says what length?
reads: 8 cm
